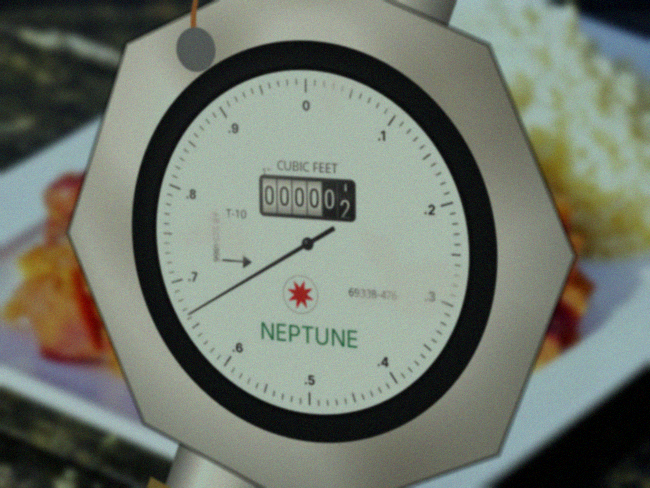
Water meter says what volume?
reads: 1.66 ft³
